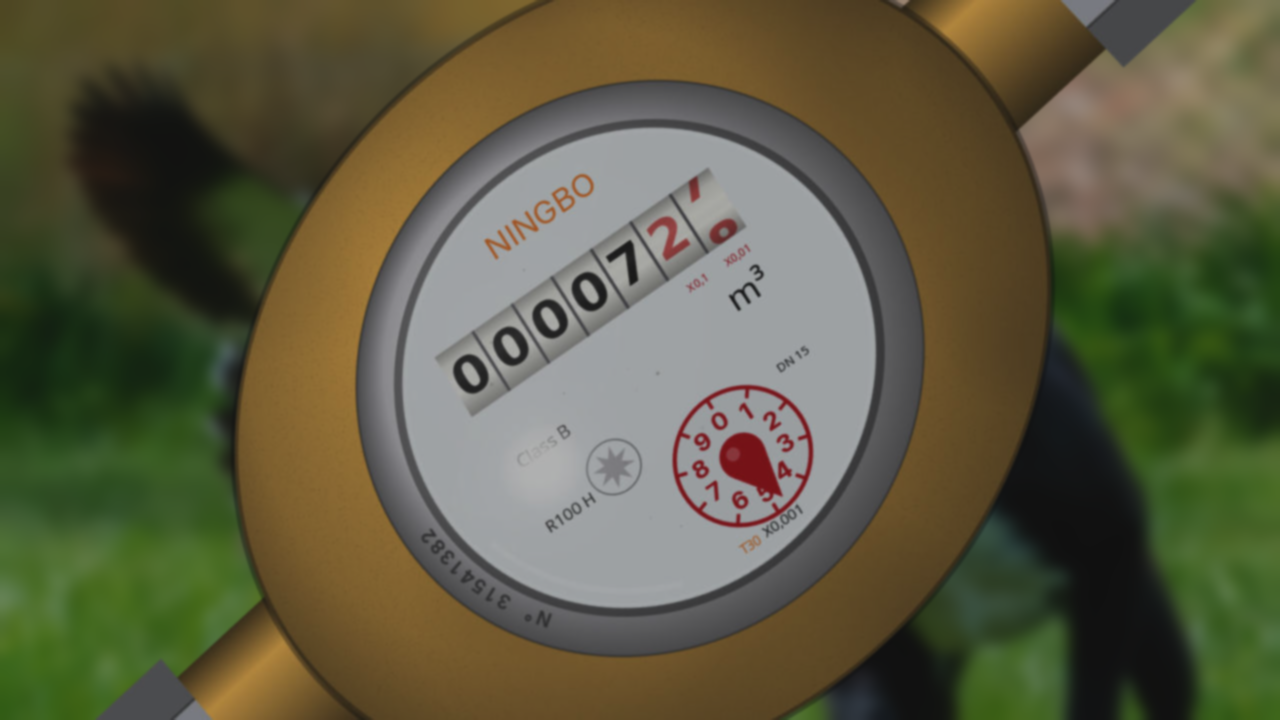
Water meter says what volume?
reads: 7.274 m³
